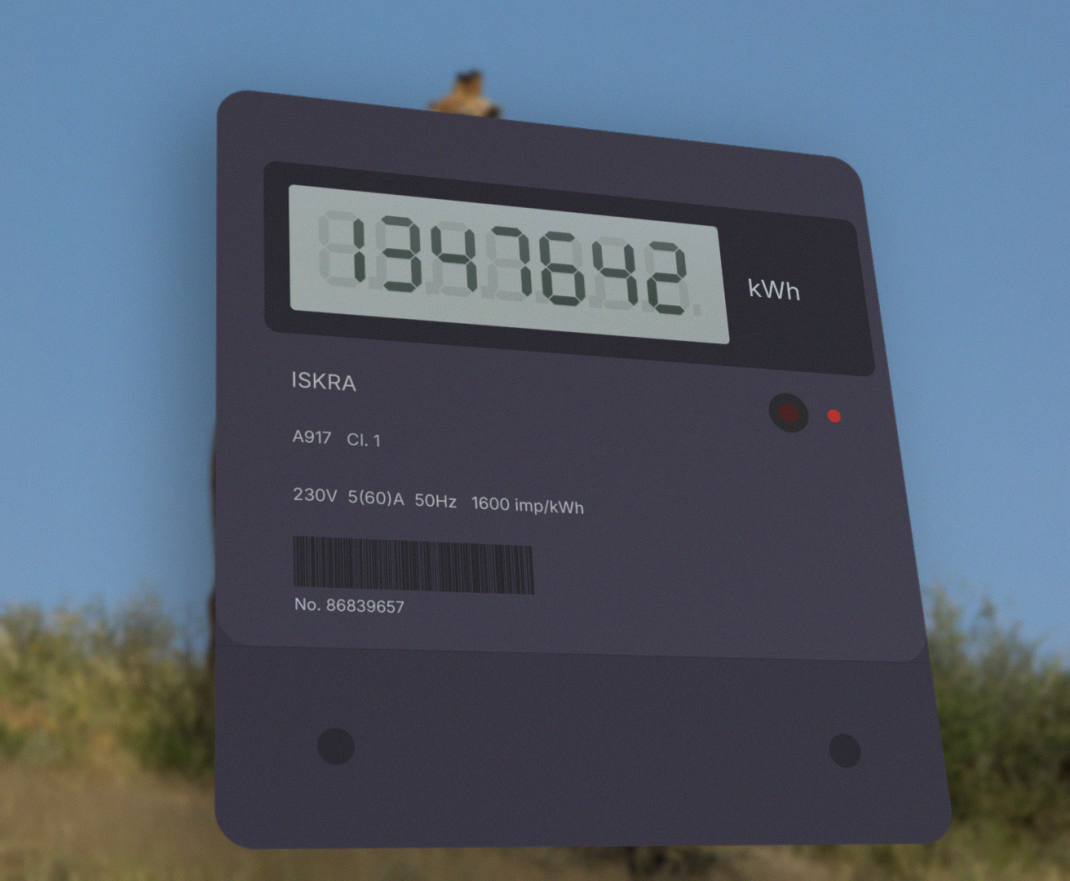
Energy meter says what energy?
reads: 1347642 kWh
